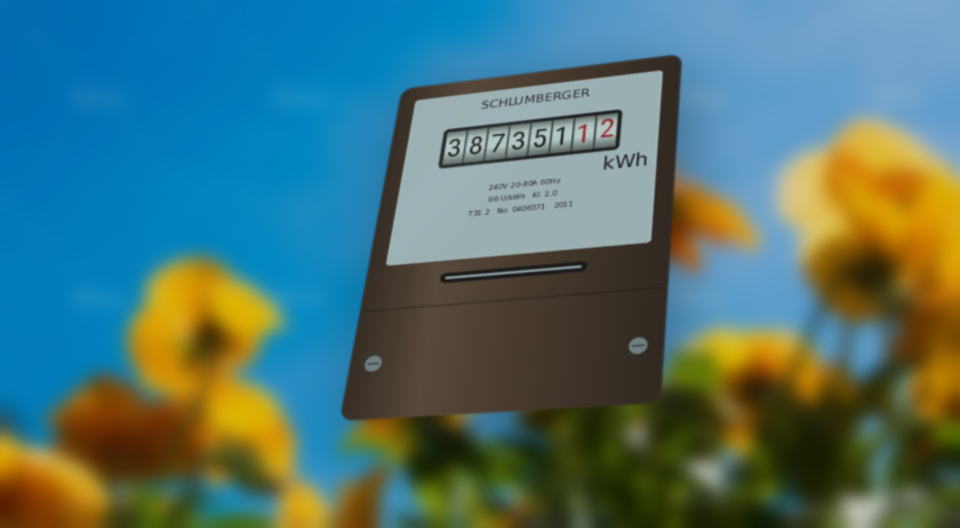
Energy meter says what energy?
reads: 387351.12 kWh
